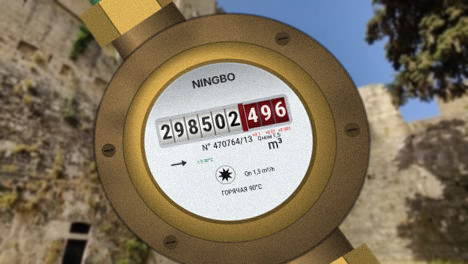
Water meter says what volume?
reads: 298502.496 m³
